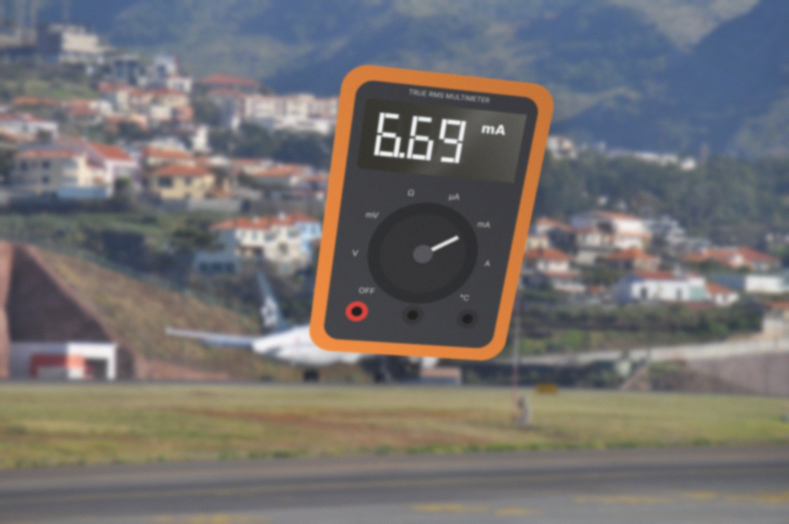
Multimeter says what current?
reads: 6.69 mA
